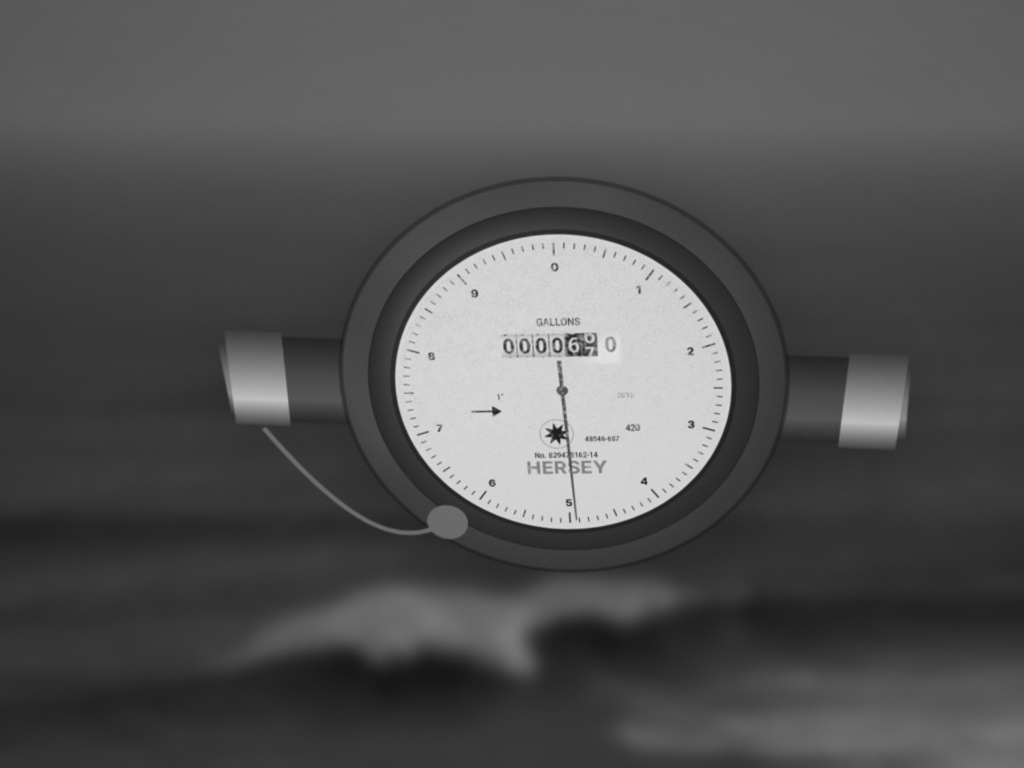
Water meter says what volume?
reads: 664.9 gal
